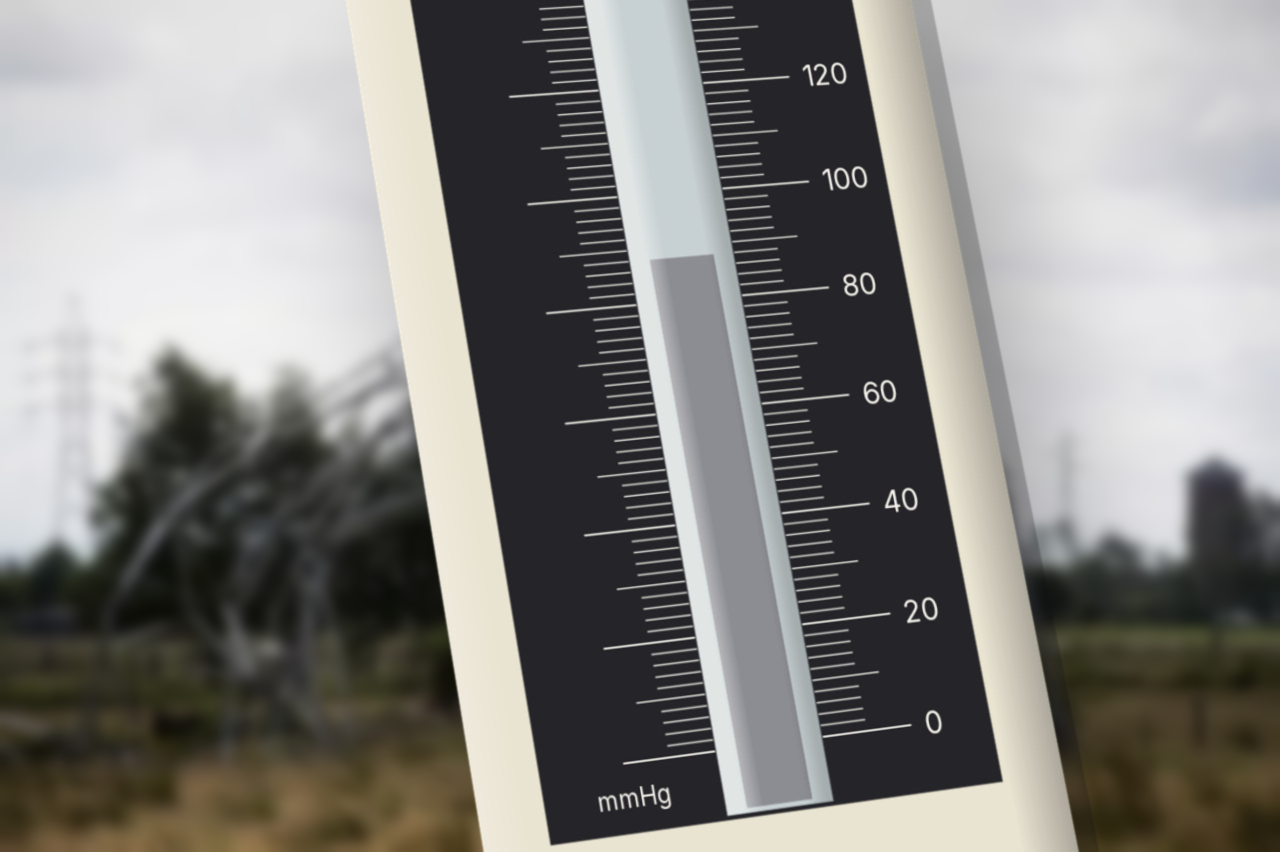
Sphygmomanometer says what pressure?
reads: 88 mmHg
